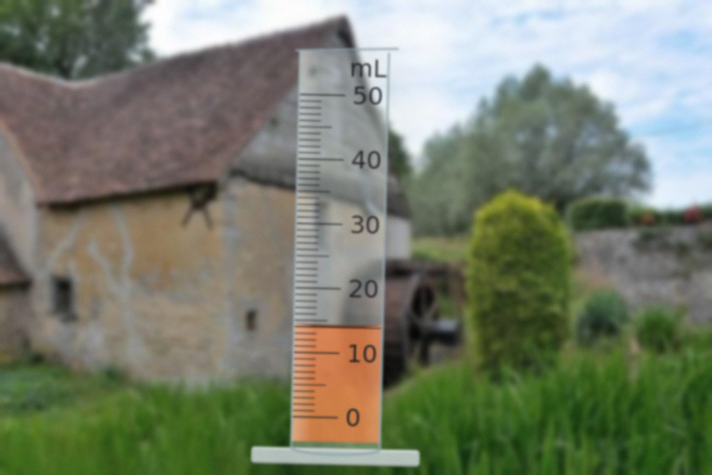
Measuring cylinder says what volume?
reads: 14 mL
